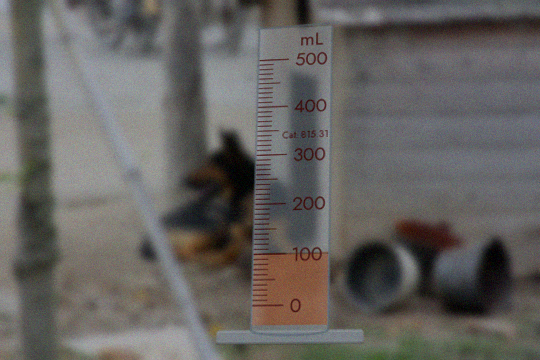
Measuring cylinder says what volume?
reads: 100 mL
